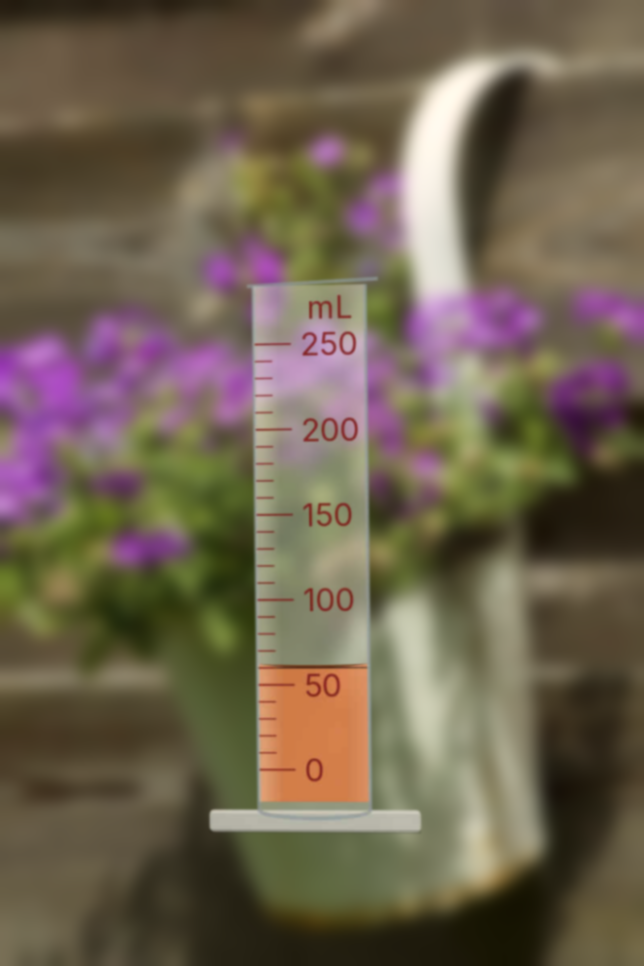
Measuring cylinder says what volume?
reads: 60 mL
